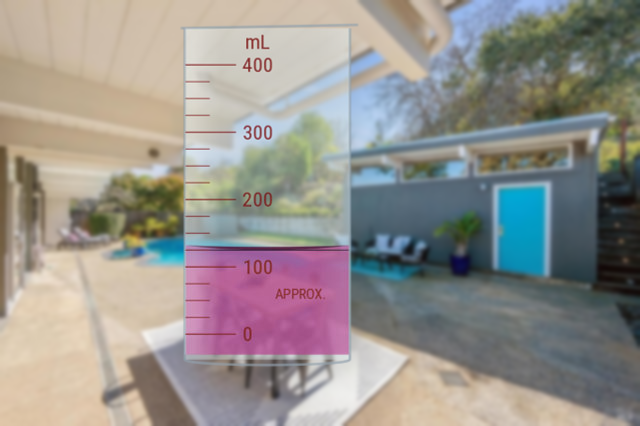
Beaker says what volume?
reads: 125 mL
